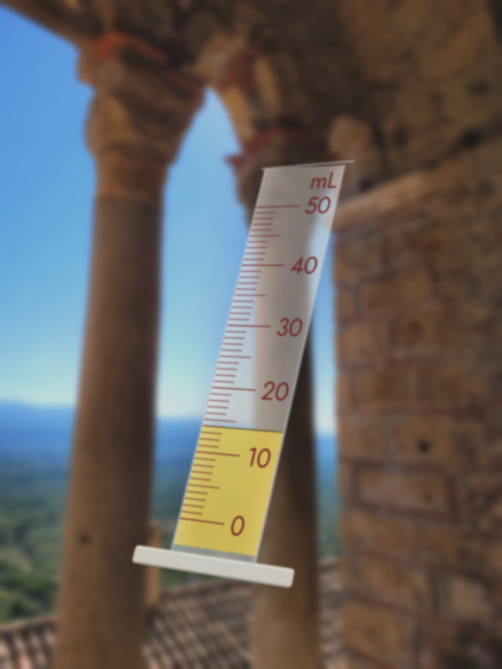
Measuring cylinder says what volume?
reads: 14 mL
